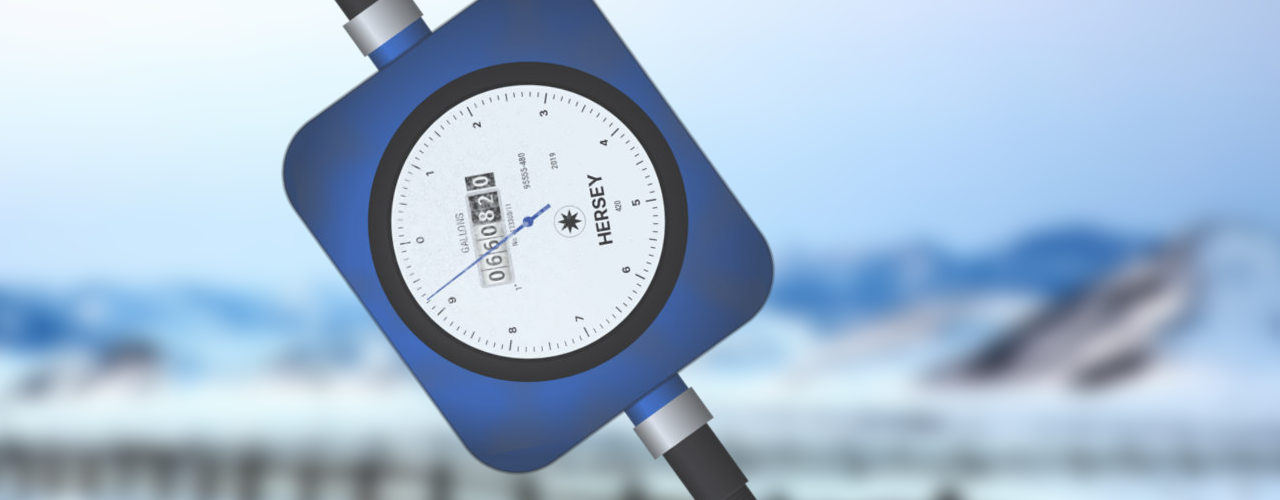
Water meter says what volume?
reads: 660819.2 gal
